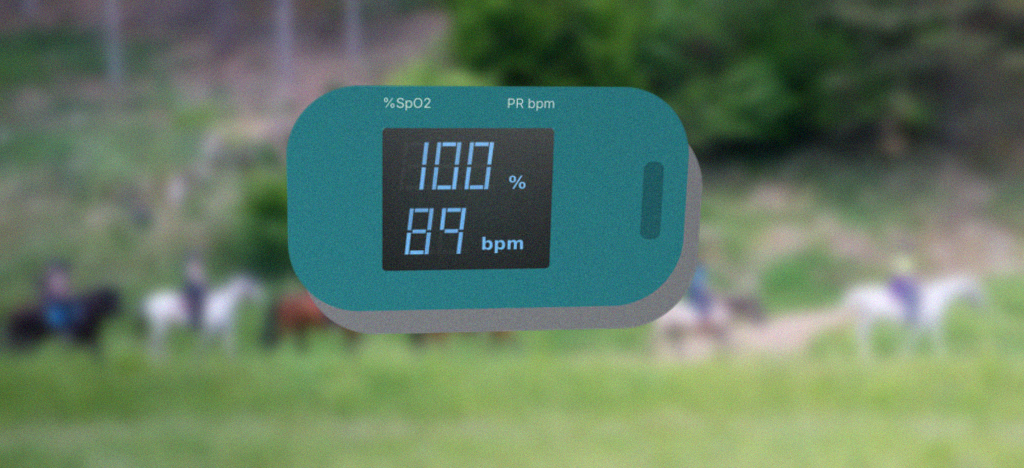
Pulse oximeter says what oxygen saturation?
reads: 100 %
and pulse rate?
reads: 89 bpm
